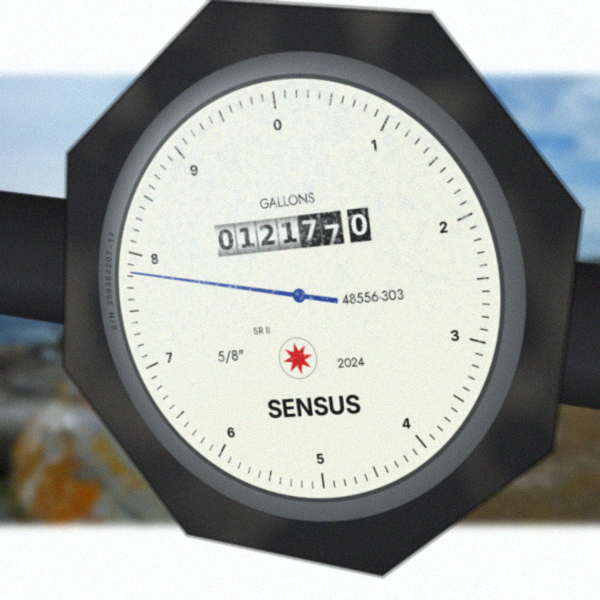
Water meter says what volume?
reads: 121767.8 gal
